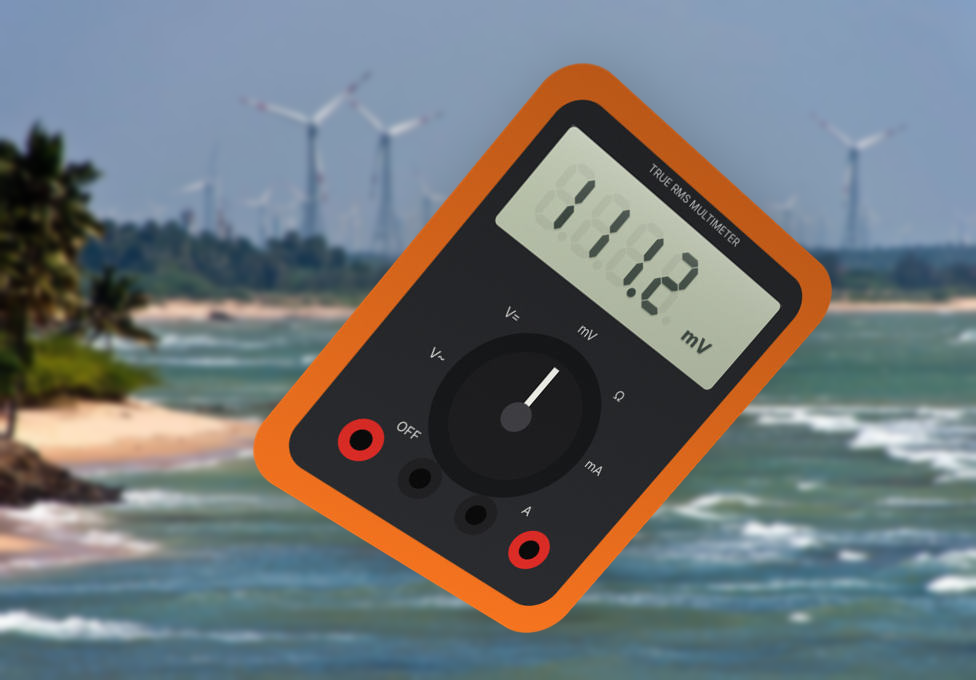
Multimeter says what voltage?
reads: 111.2 mV
